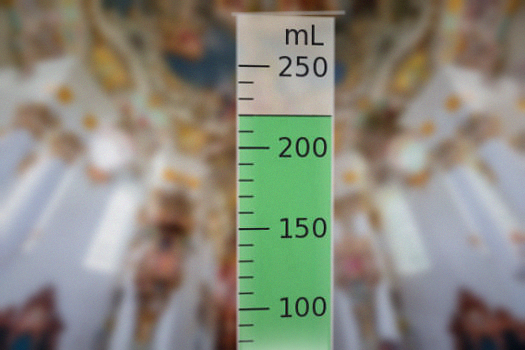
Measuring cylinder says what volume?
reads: 220 mL
